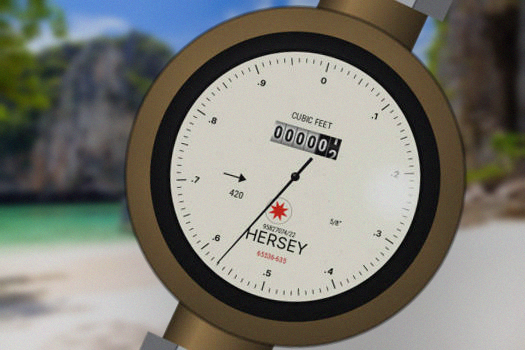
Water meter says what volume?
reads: 1.57 ft³
